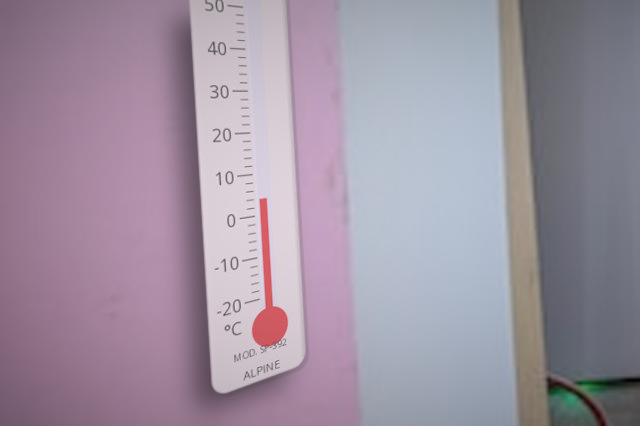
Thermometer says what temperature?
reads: 4 °C
